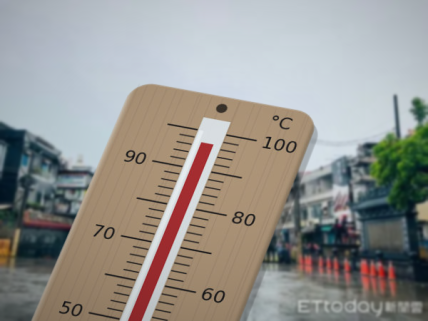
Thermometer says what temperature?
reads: 97 °C
